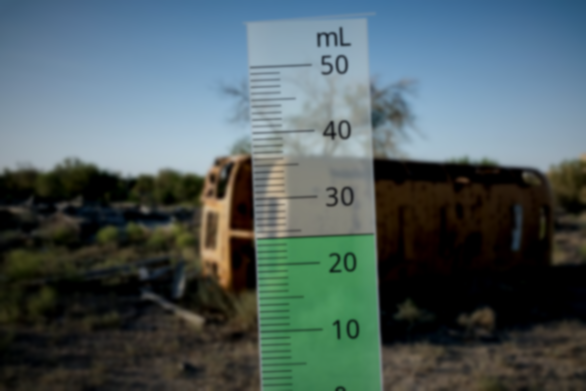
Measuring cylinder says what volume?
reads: 24 mL
